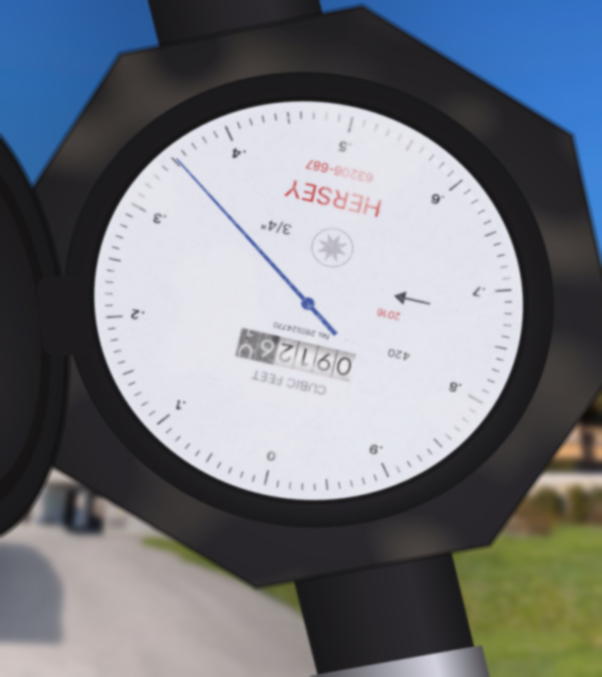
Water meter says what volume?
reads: 91260.35 ft³
